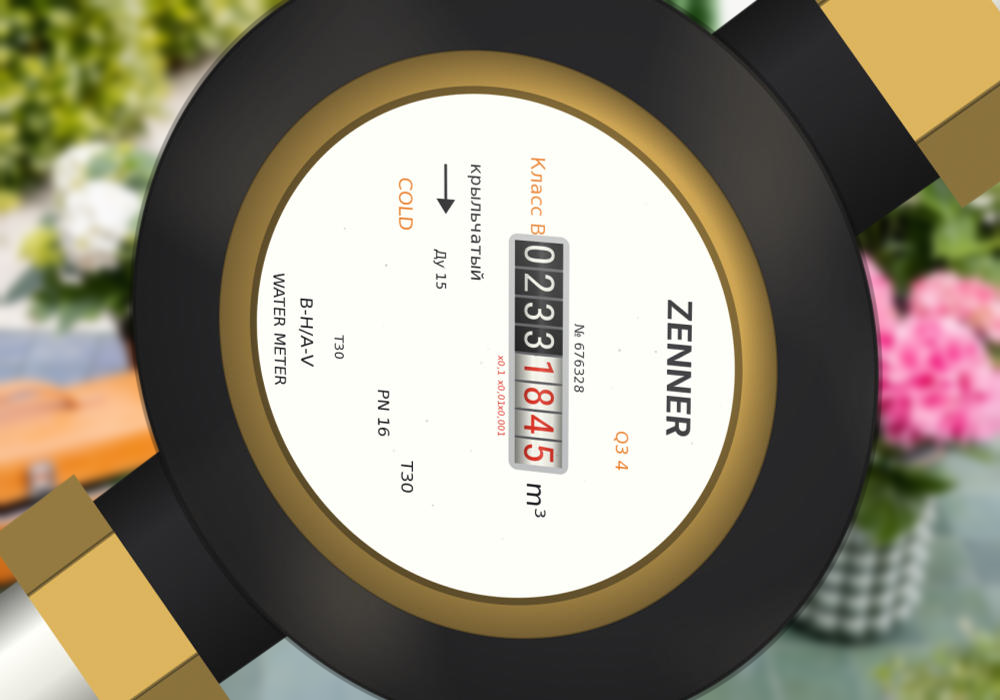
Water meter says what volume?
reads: 233.1845 m³
